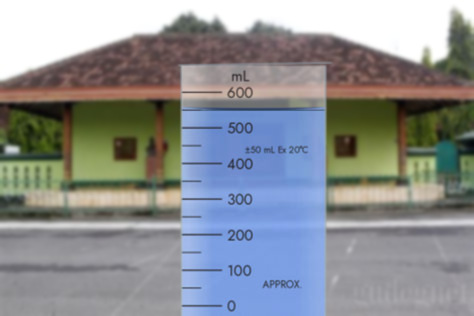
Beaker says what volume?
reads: 550 mL
